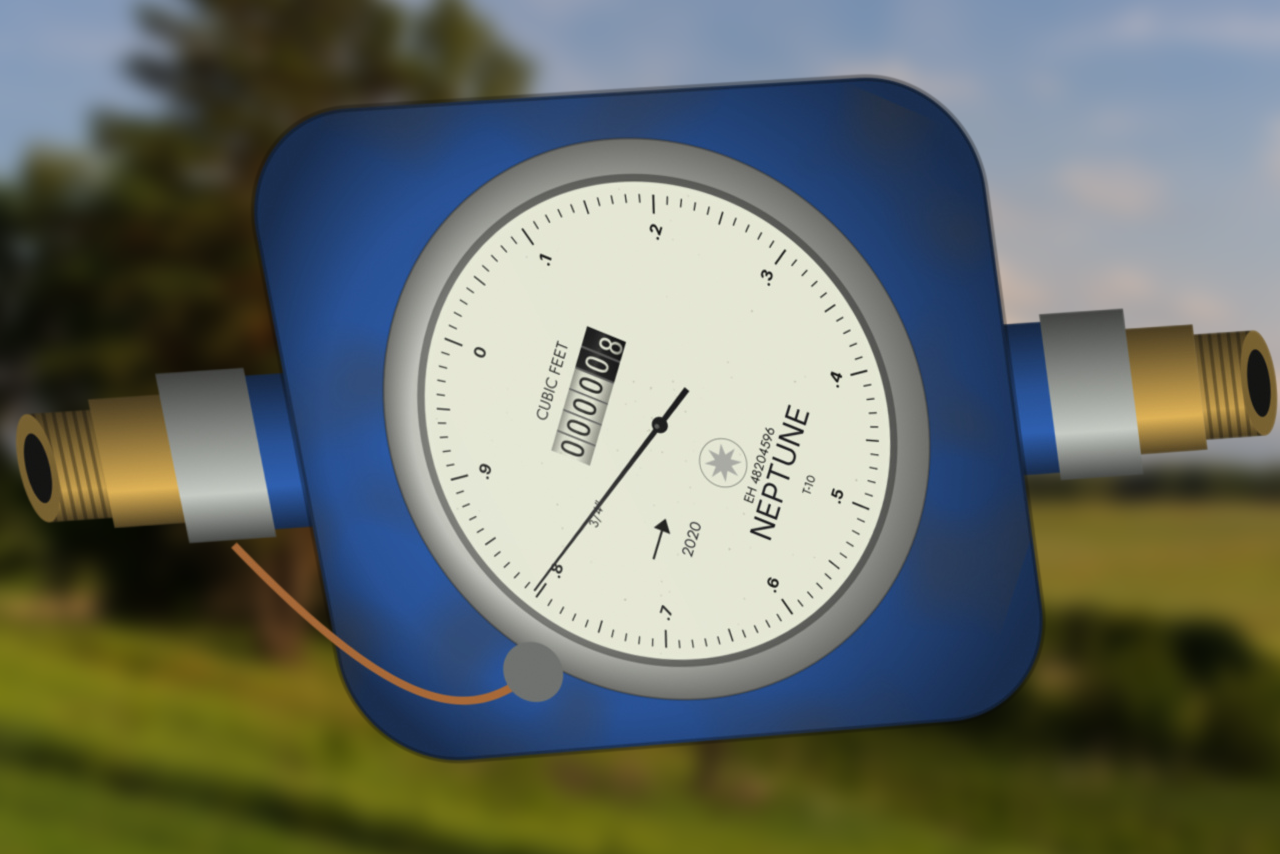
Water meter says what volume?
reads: 7.80 ft³
